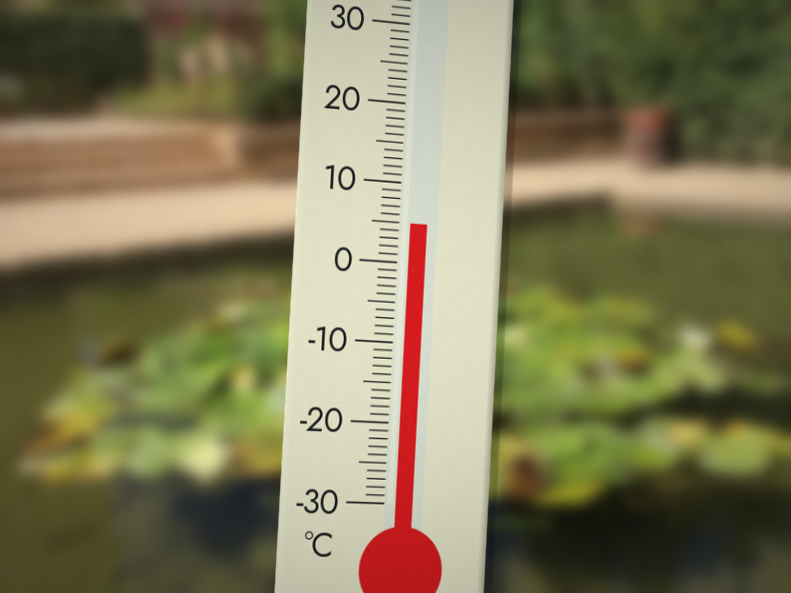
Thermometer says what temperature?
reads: 5 °C
